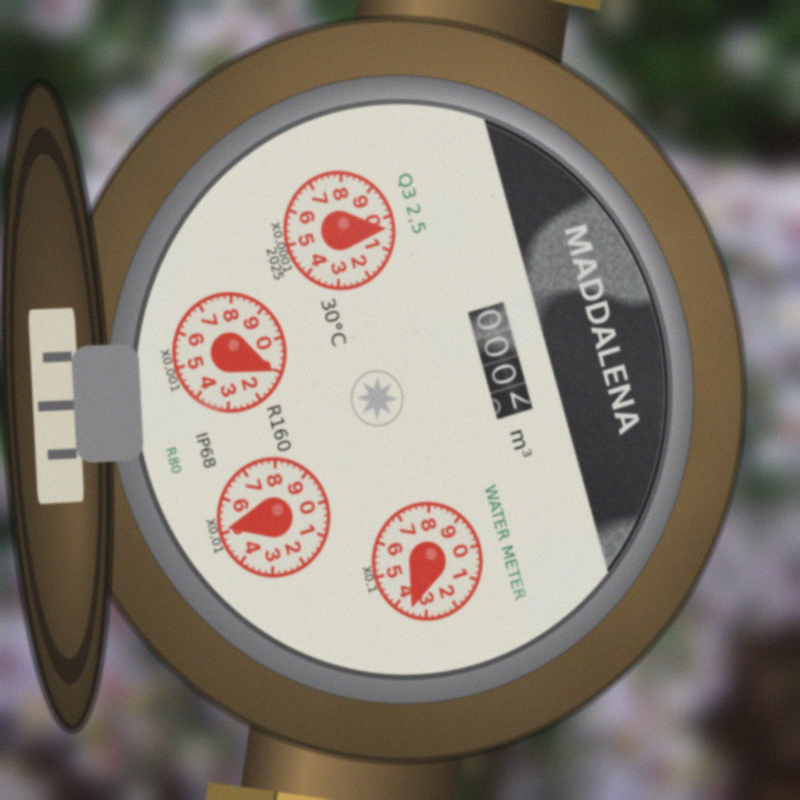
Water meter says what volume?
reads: 2.3510 m³
